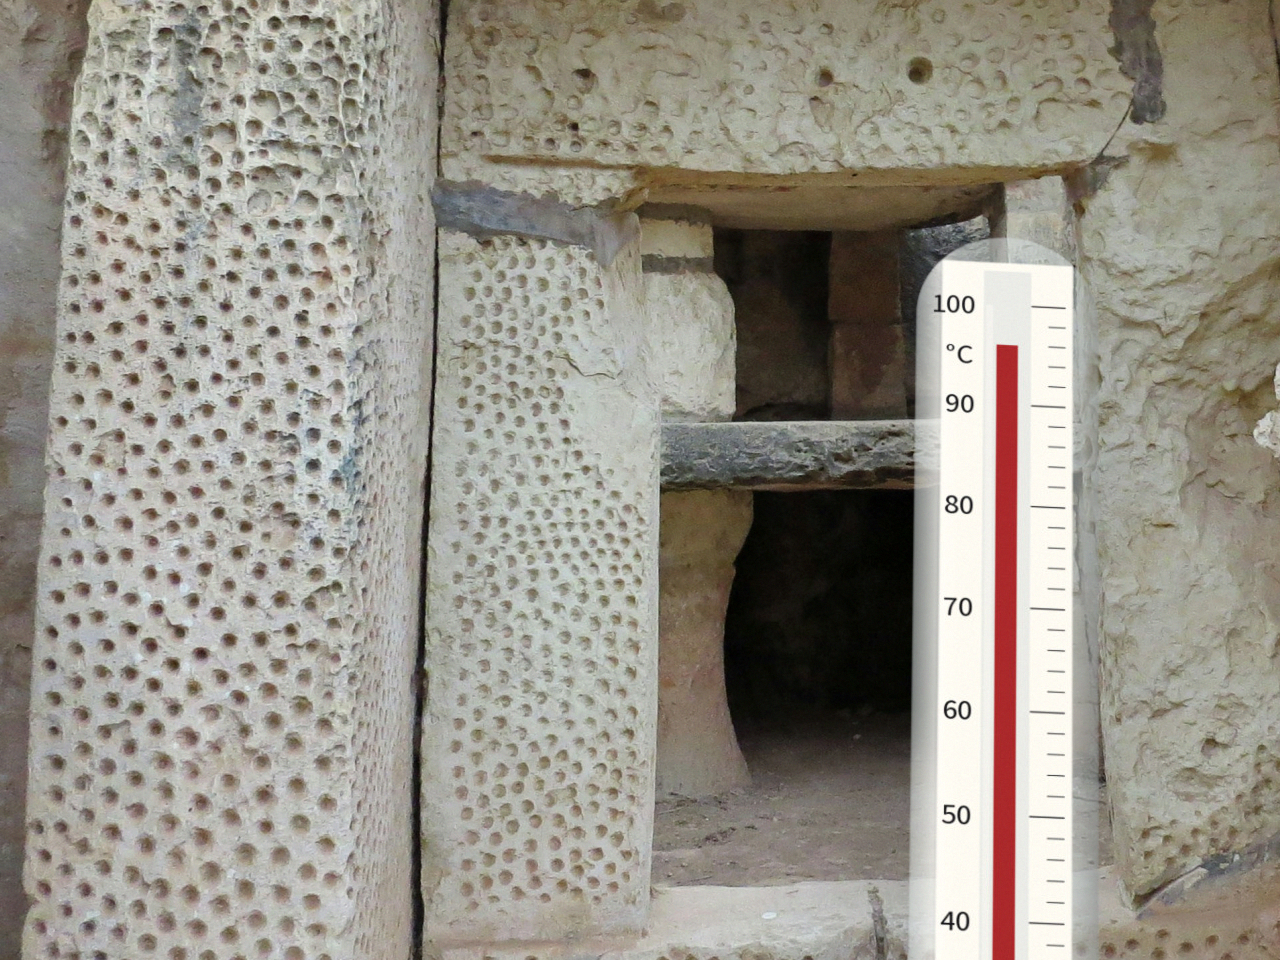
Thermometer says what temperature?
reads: 96 °C
